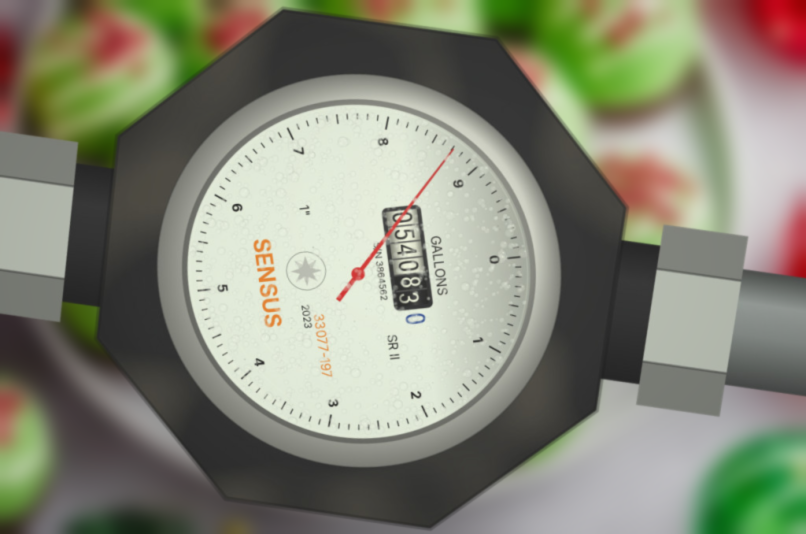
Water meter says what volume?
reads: 540828.7 gal
